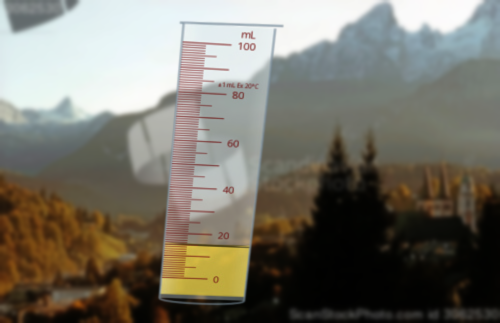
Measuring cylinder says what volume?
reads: 15 mL
